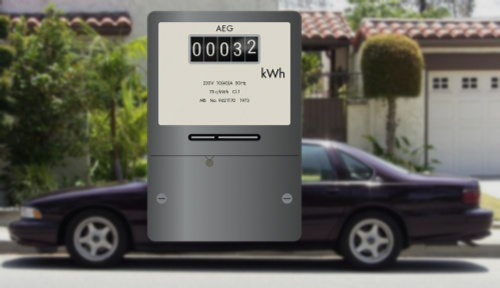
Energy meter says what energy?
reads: 32 kWh
